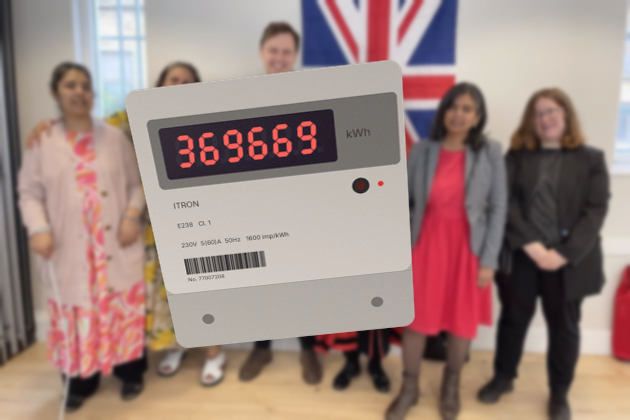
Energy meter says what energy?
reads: 369669 kWh
